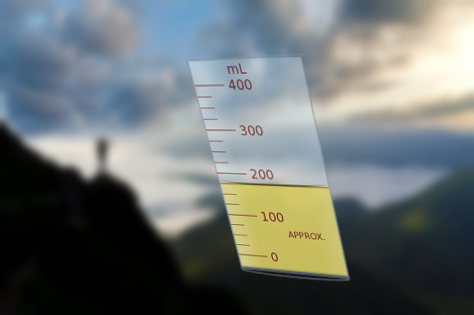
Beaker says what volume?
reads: 175 mL
